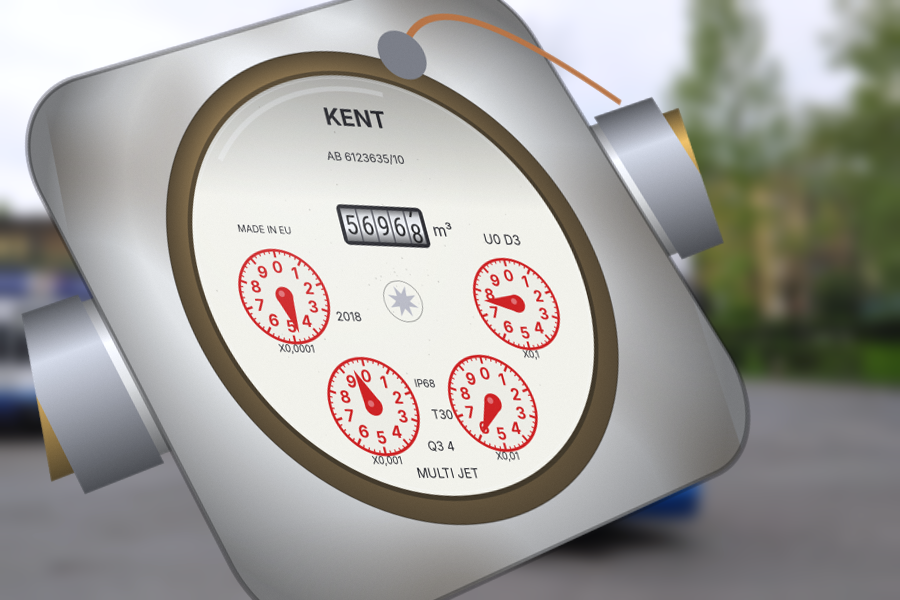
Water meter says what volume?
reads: 56967.7594 m³
